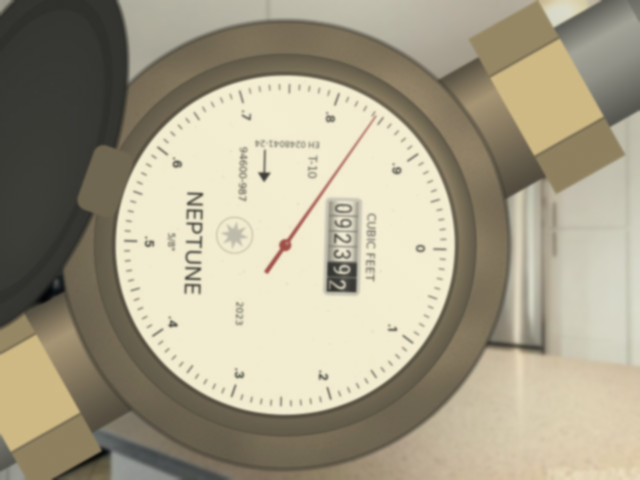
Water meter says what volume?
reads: 92391.84 ft³
